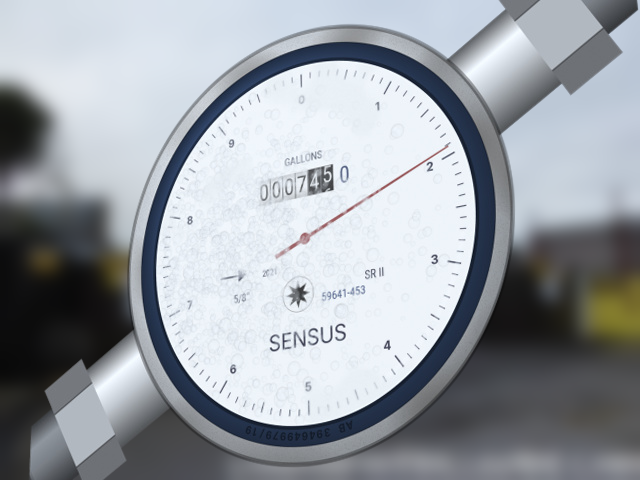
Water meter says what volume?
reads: 7451.9 gal
